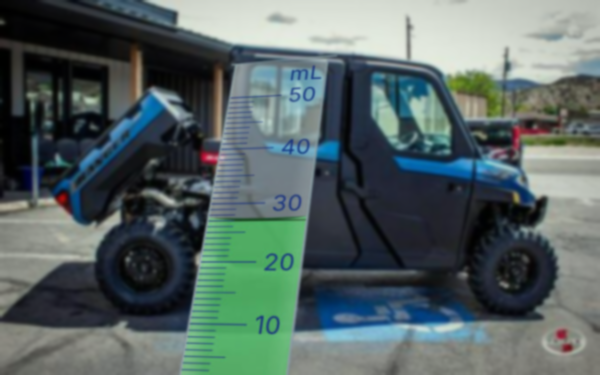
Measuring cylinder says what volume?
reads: 27 mL
